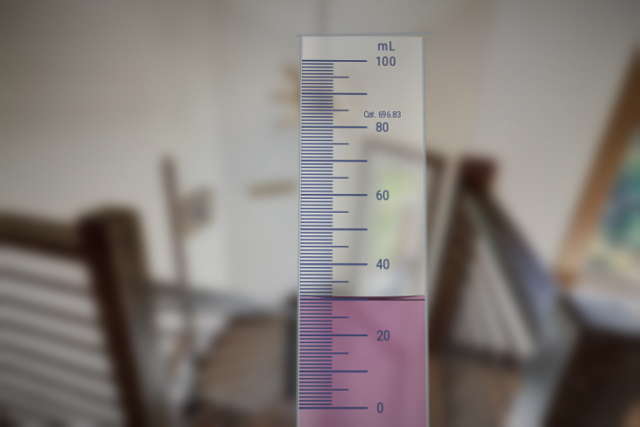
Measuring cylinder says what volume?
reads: 30 mL
